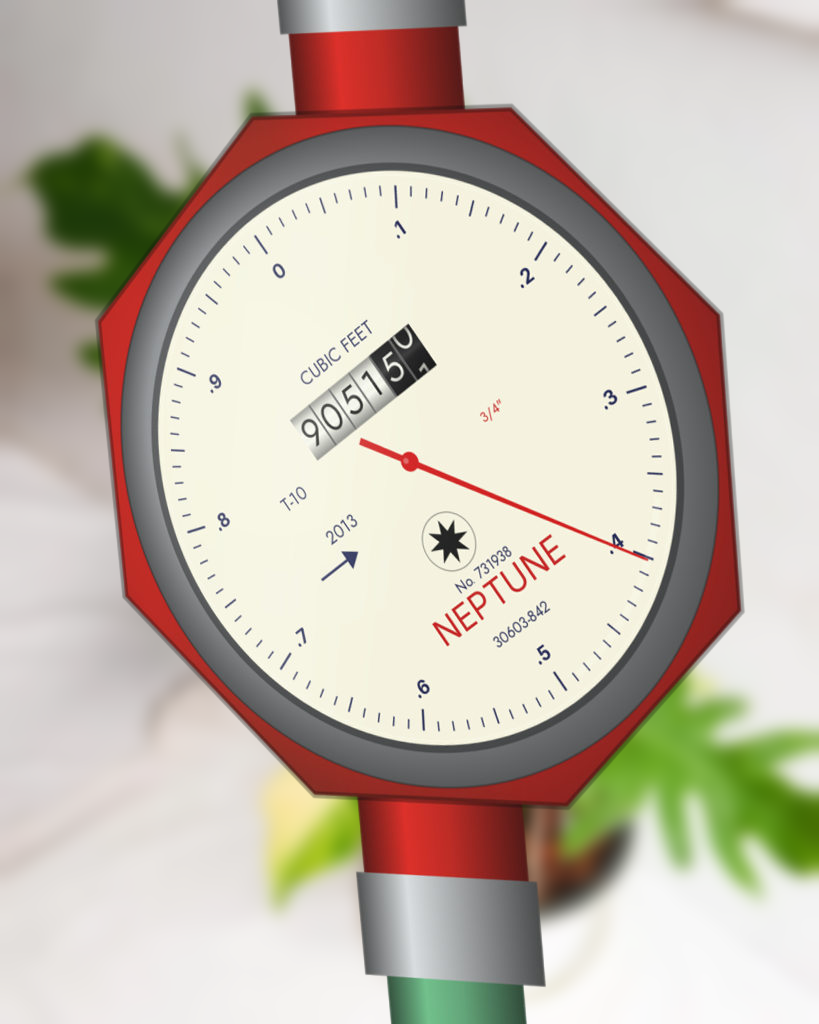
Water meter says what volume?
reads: 905150.40 ft³
